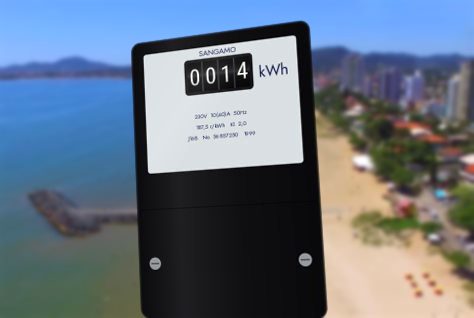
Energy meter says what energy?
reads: 14 kWh
